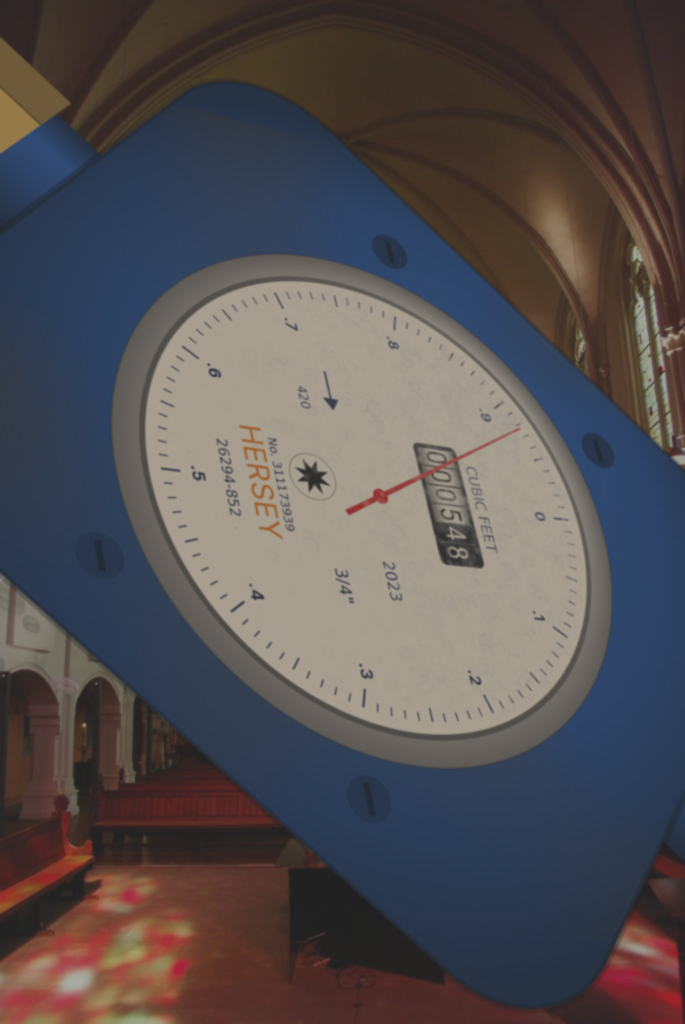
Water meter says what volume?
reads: 547.92 ft³
